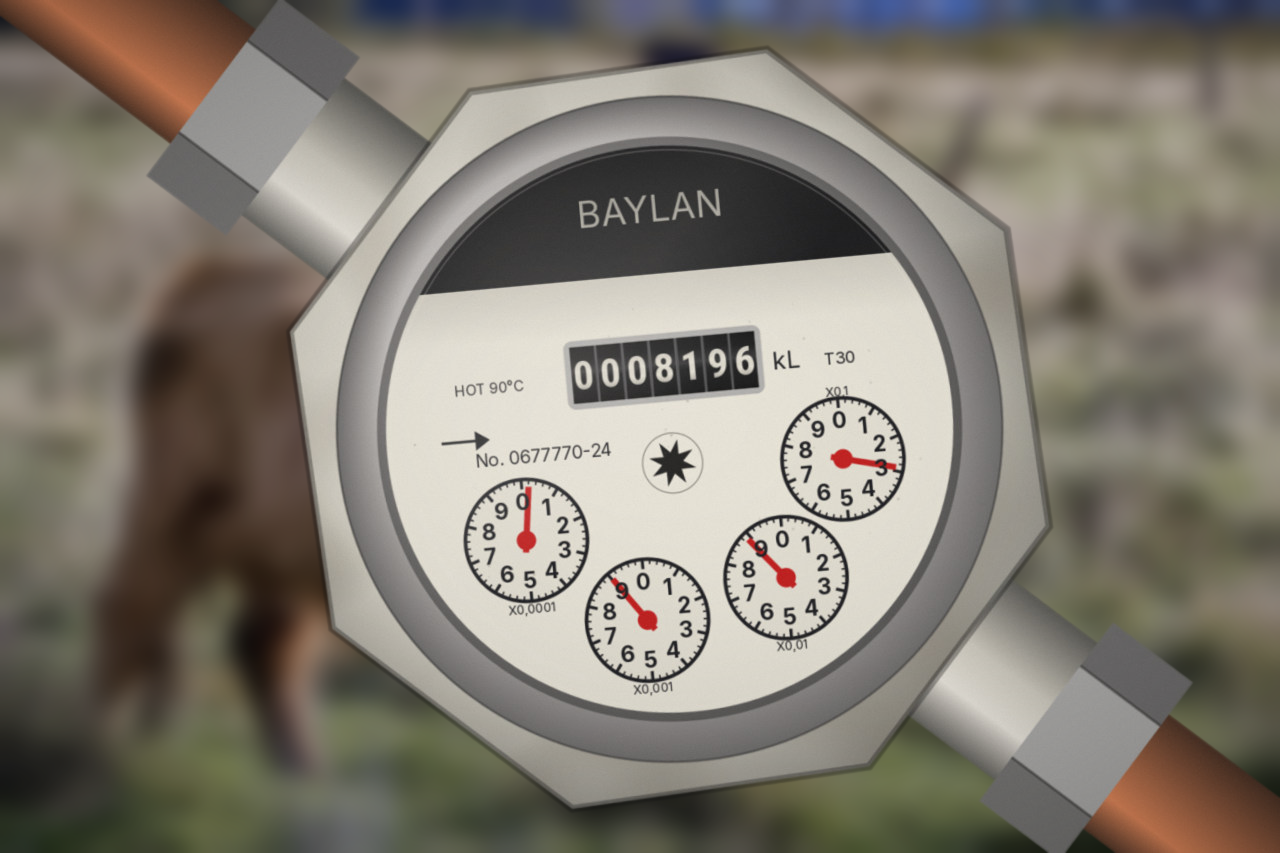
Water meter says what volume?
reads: 8196.2890 kL
